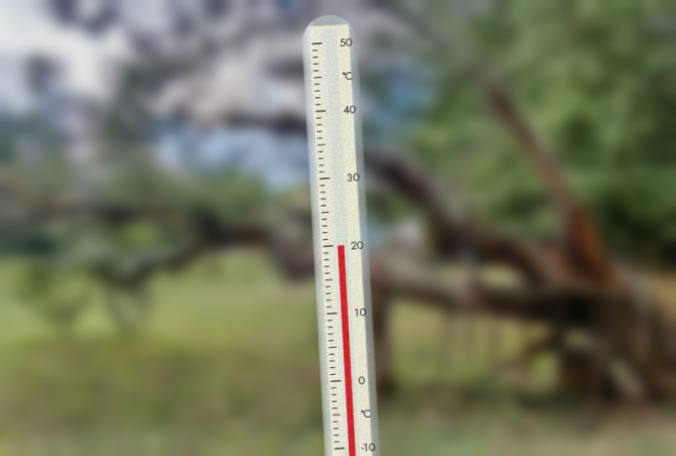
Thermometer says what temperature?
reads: 20 °C
